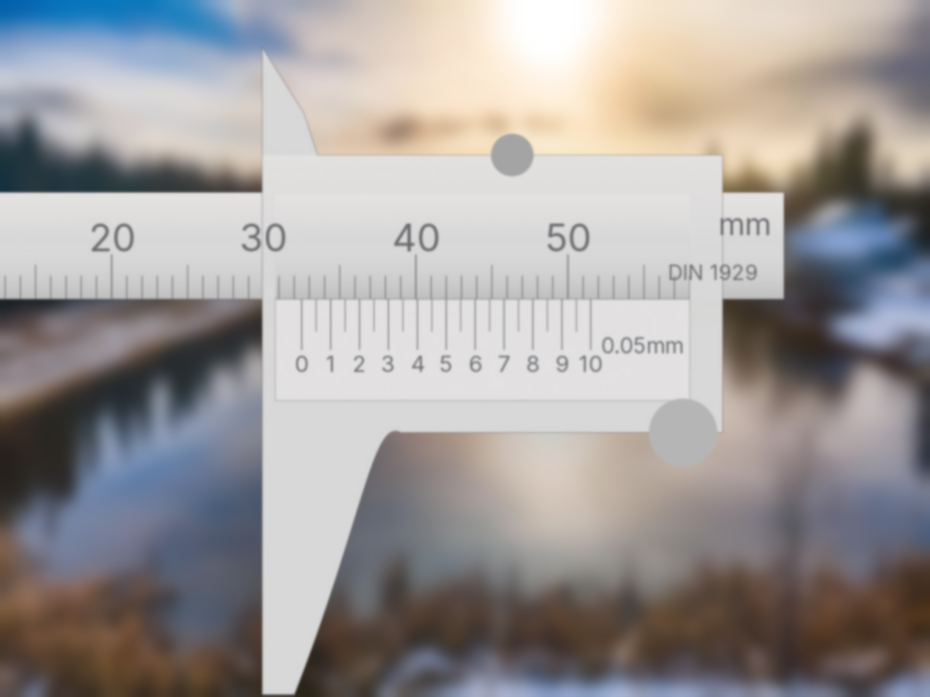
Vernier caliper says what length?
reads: 32.5 mm
